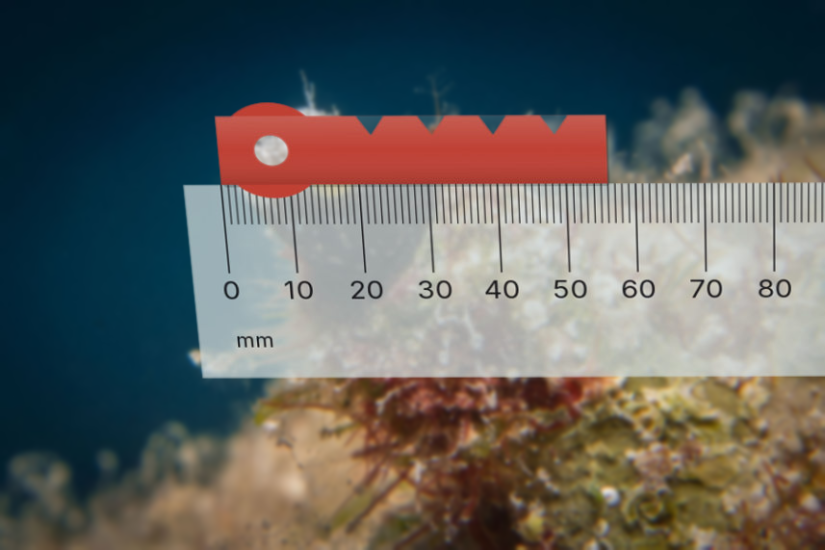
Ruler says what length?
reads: 56 mm
